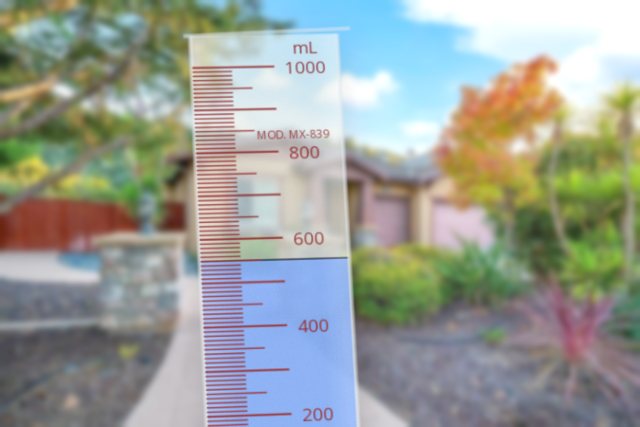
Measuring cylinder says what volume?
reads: 550 mL
